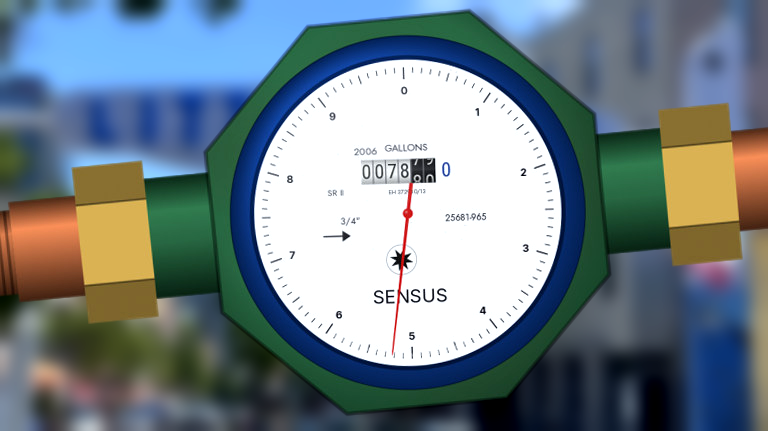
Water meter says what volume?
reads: 78795.2 gal
